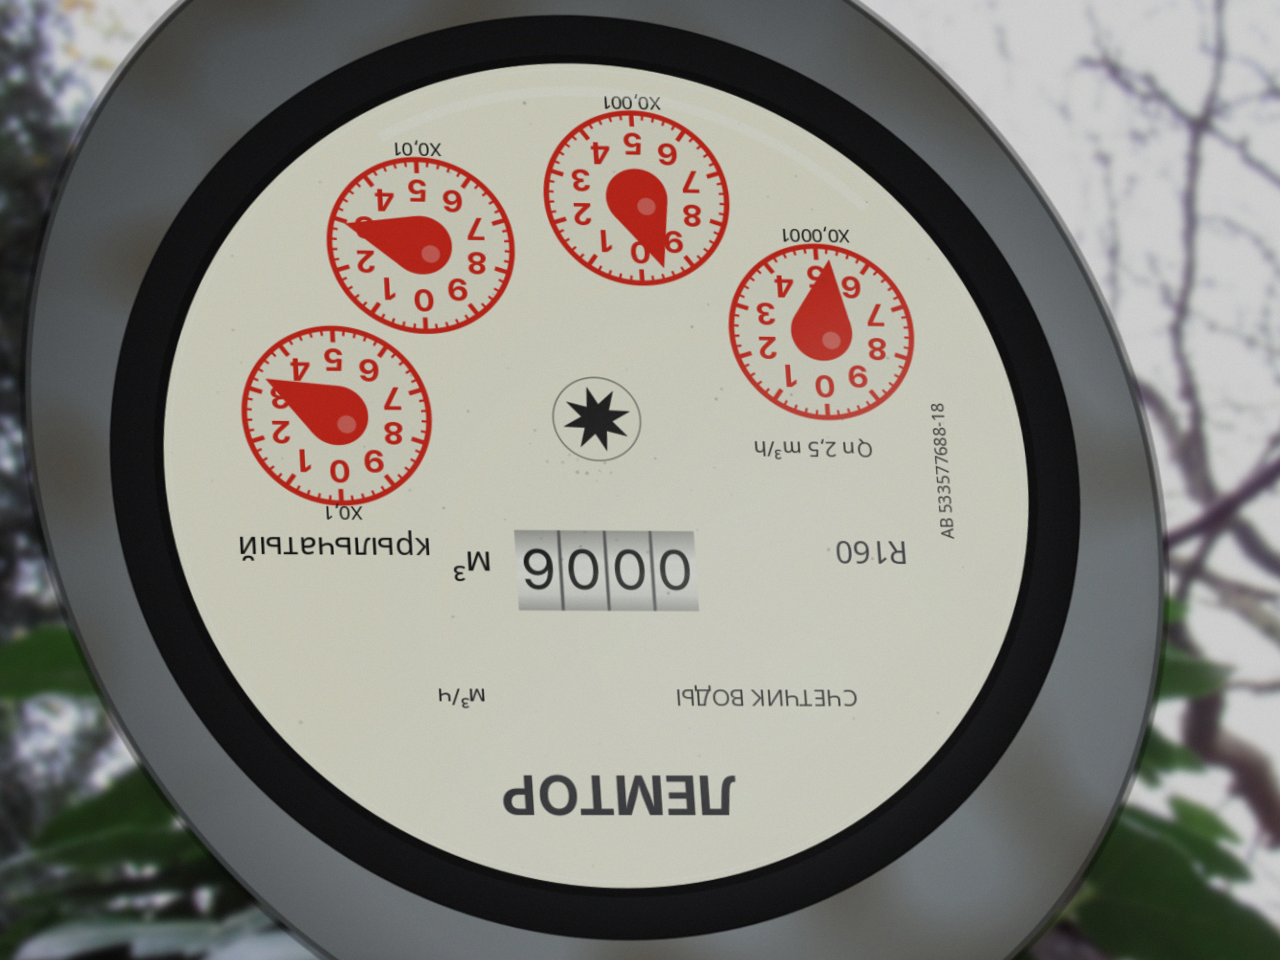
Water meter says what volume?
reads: 6.3295 m³
